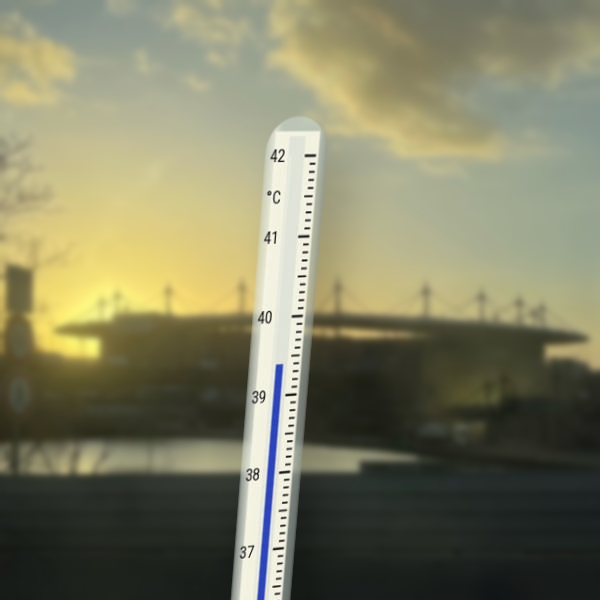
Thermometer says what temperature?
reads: 39.4 °C
